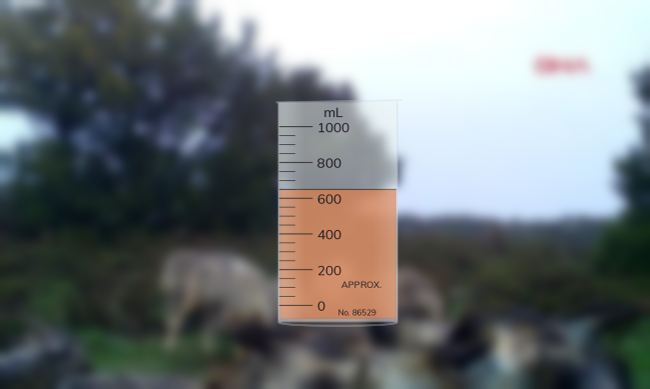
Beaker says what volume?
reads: 650 mL
